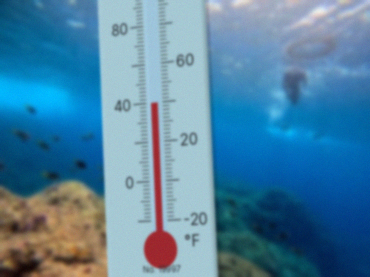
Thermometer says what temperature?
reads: 40 °F
